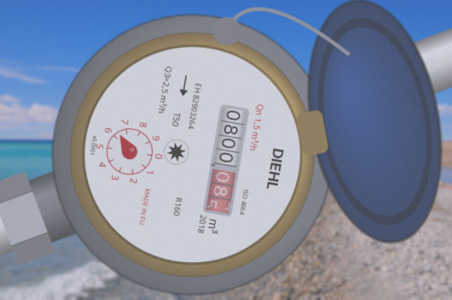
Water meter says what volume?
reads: 800.0846 m³
